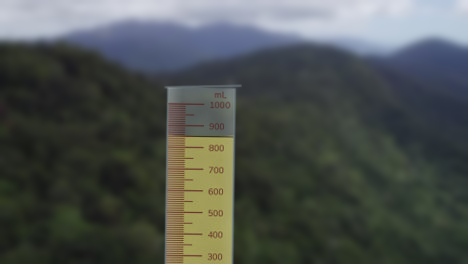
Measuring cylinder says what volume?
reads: 850 mL
